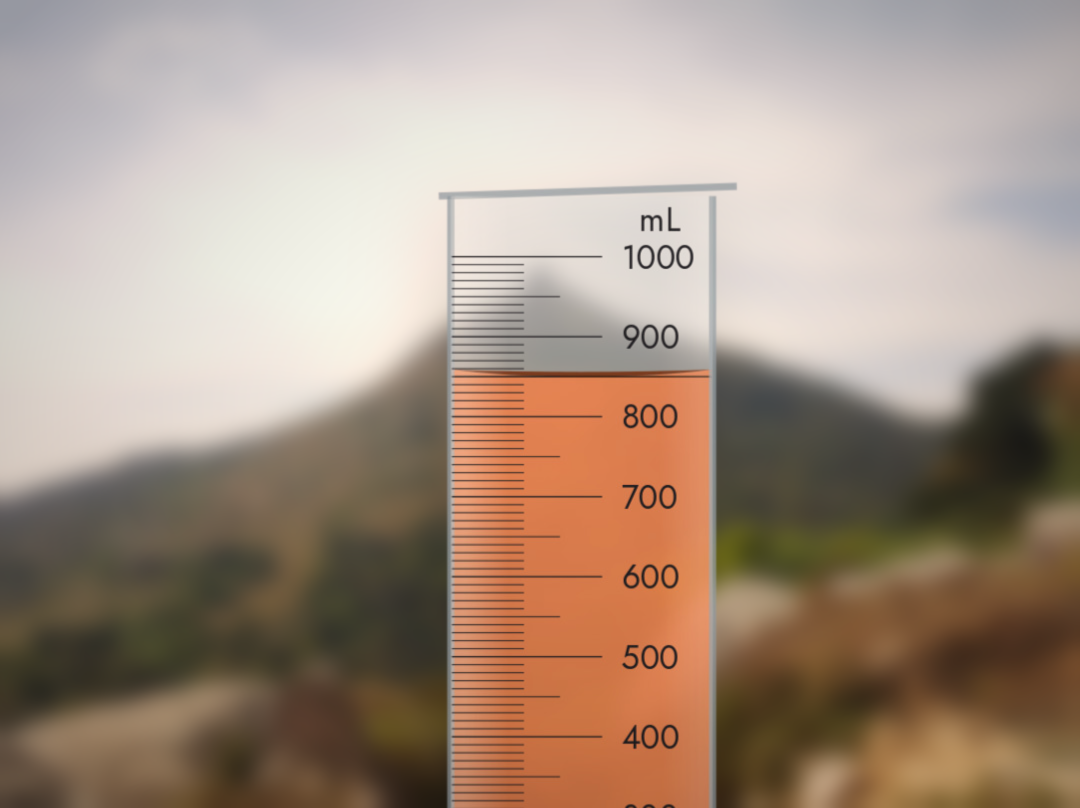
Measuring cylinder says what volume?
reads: 850 mL
